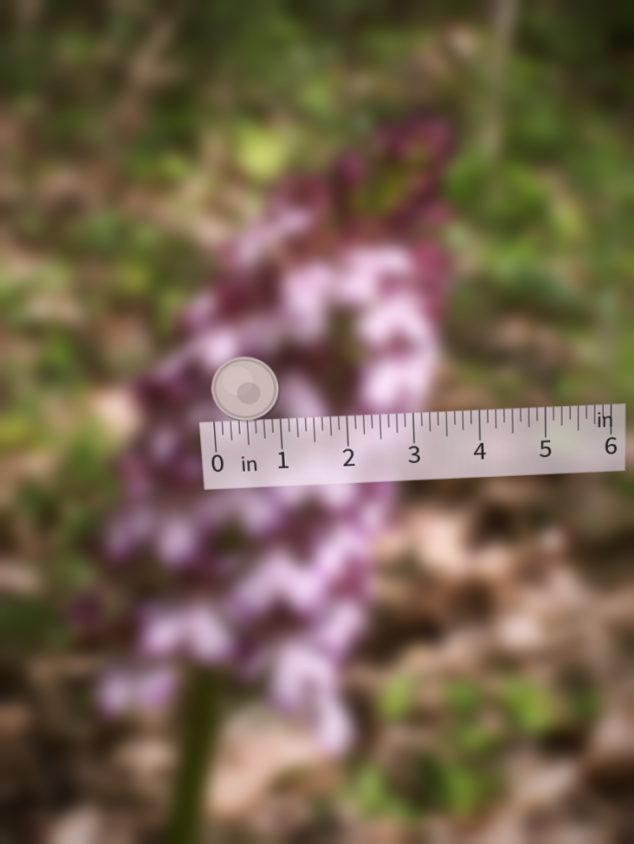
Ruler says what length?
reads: 1 in
